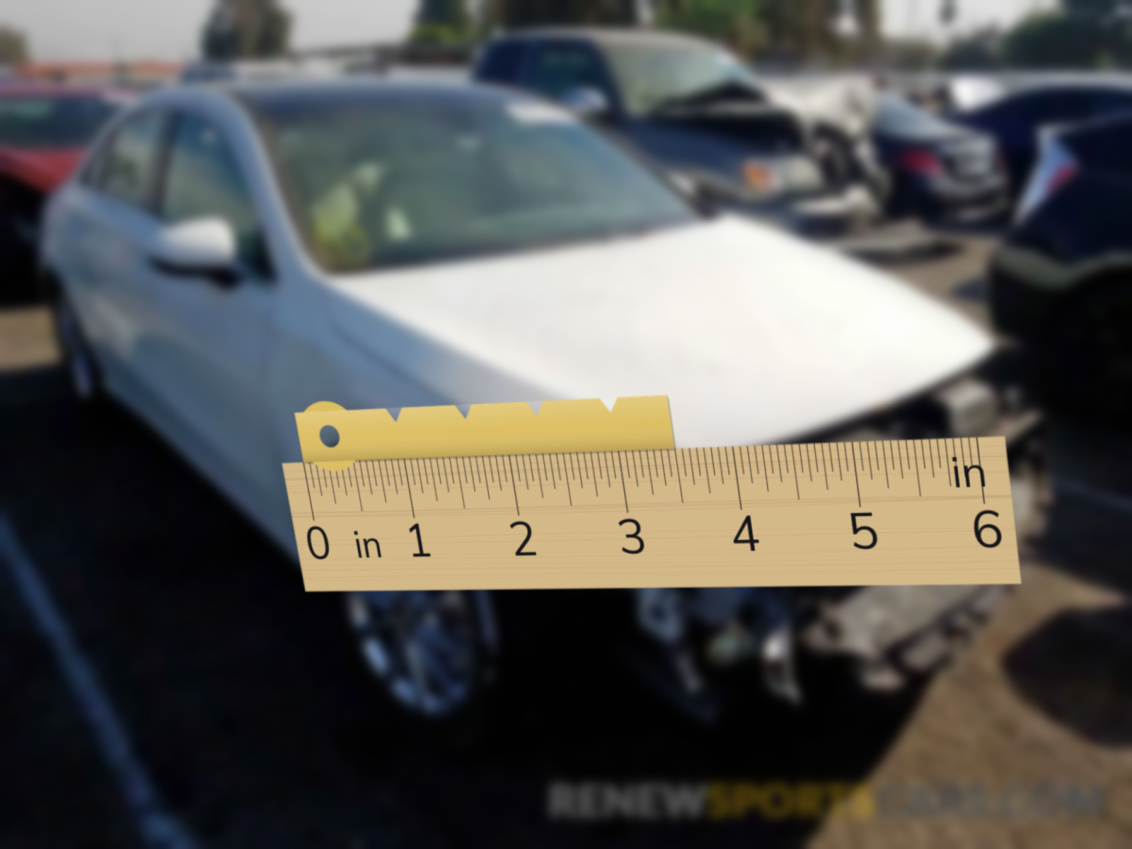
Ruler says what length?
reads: 3.5 in
